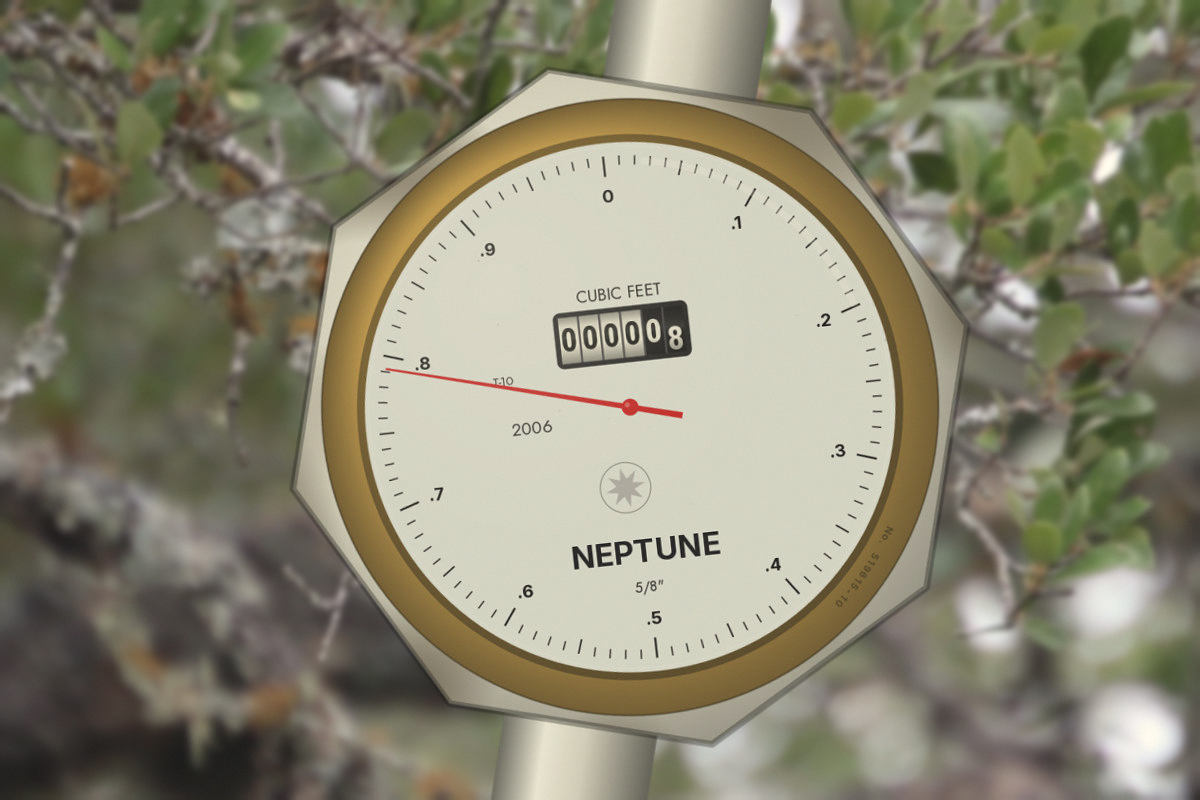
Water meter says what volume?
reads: 7.79 ft³
